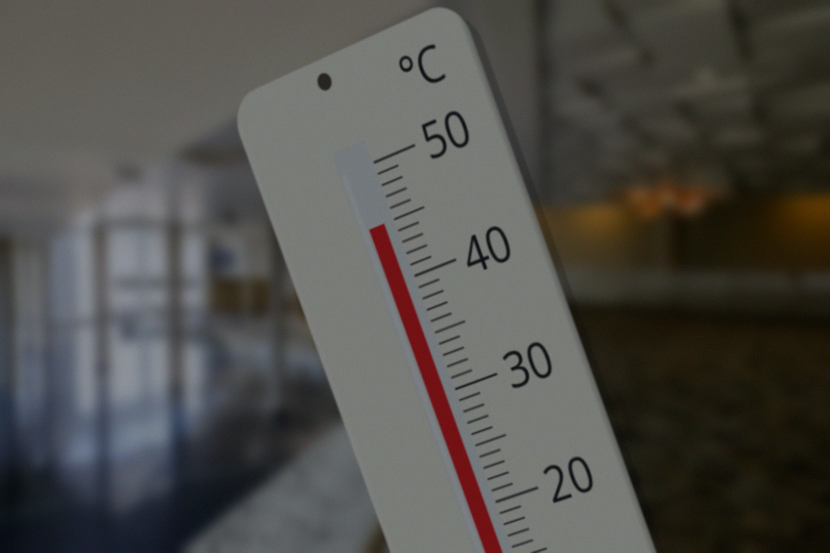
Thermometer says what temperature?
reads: 45 °C
